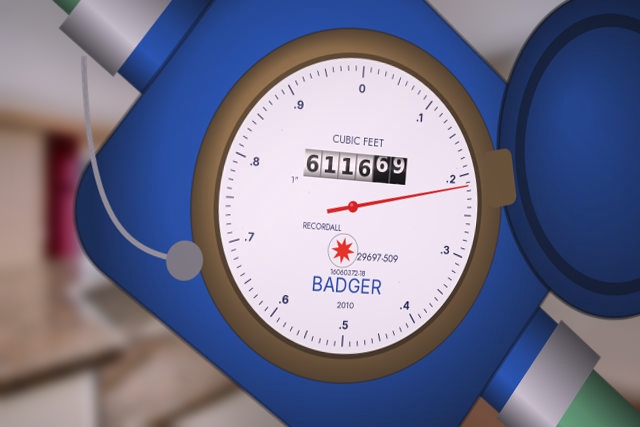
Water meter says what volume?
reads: 611669.21 ft³
